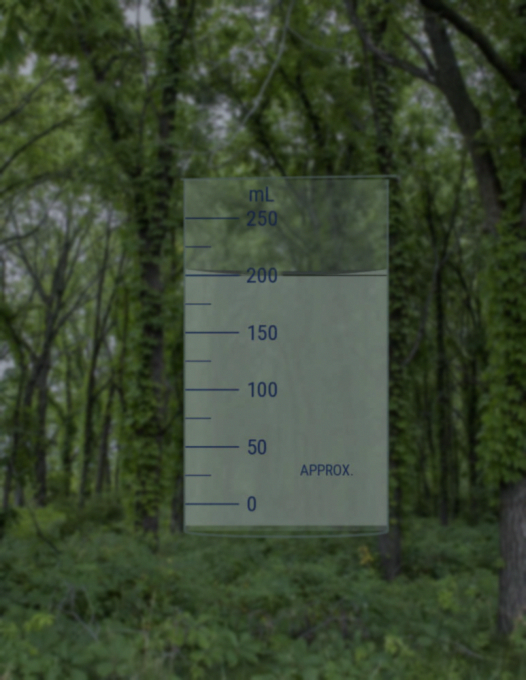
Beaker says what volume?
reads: 200 mL
